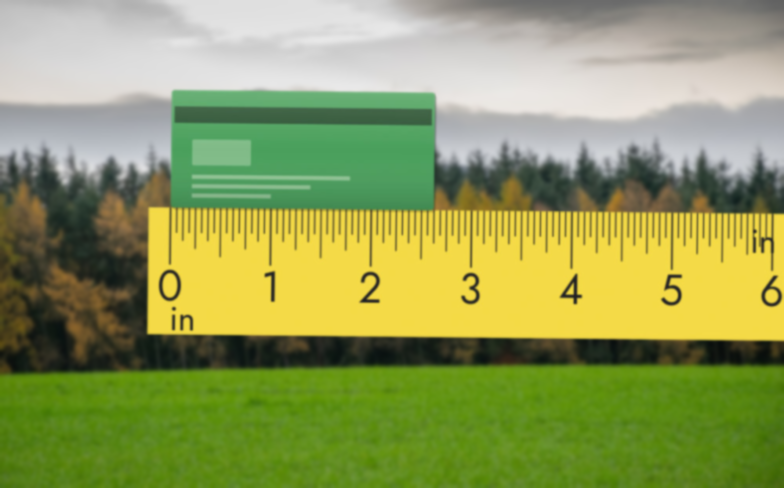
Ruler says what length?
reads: 2.625 in
